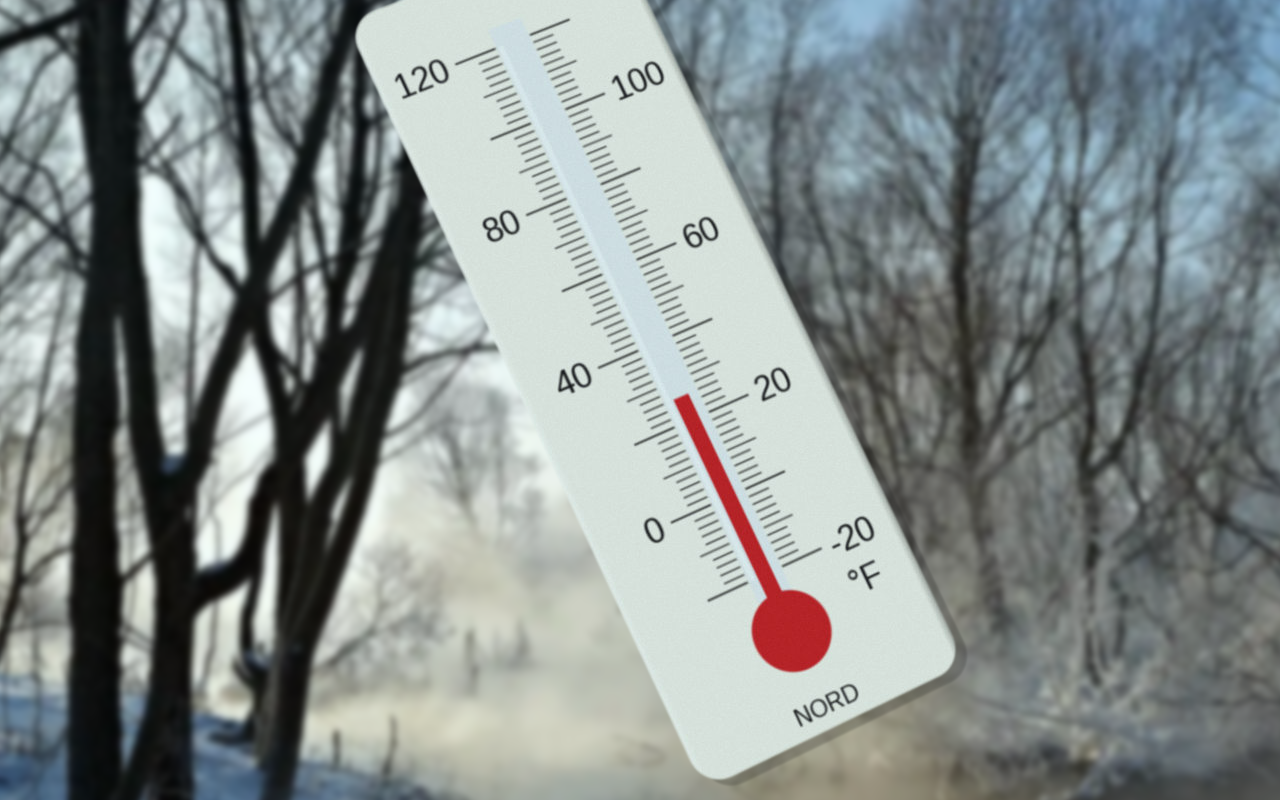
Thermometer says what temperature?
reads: 26 °F
